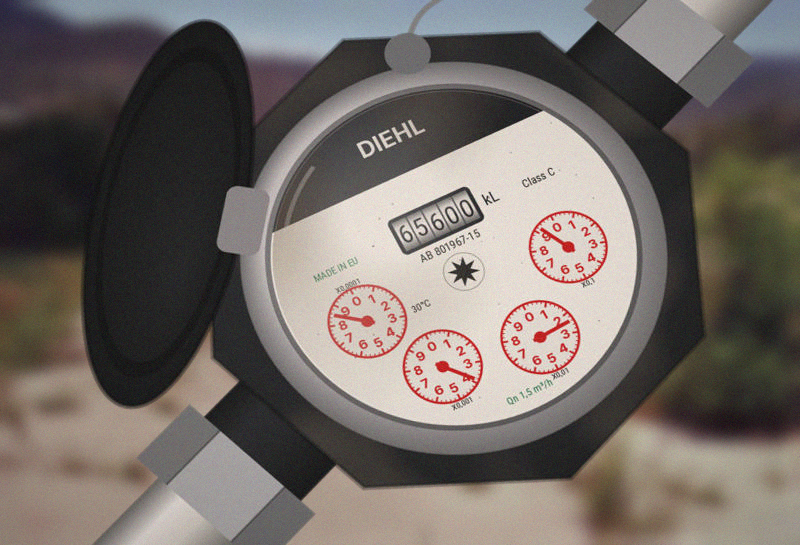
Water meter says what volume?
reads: 65599.9238 kL
